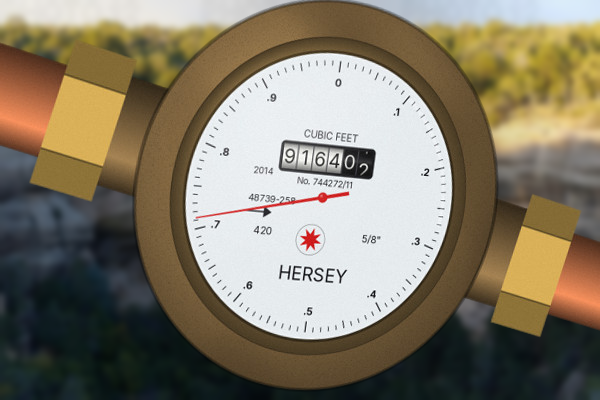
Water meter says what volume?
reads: 916401.71 ft³
